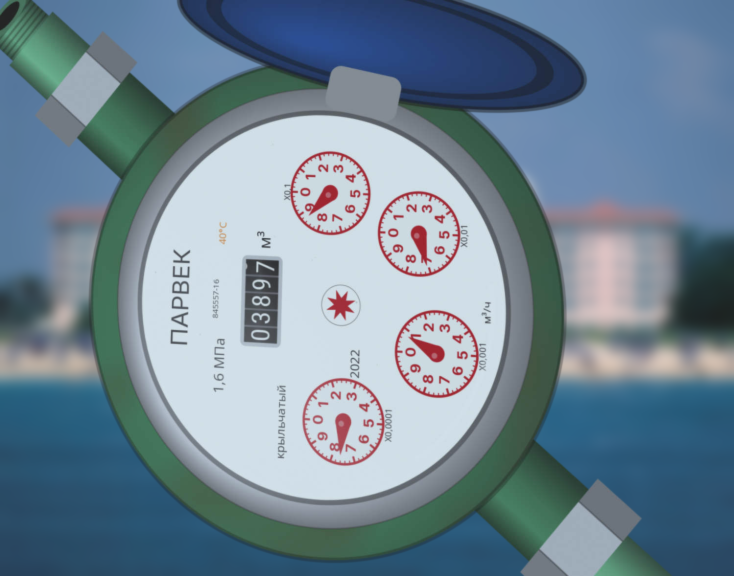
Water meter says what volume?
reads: 3896.8707 m³
